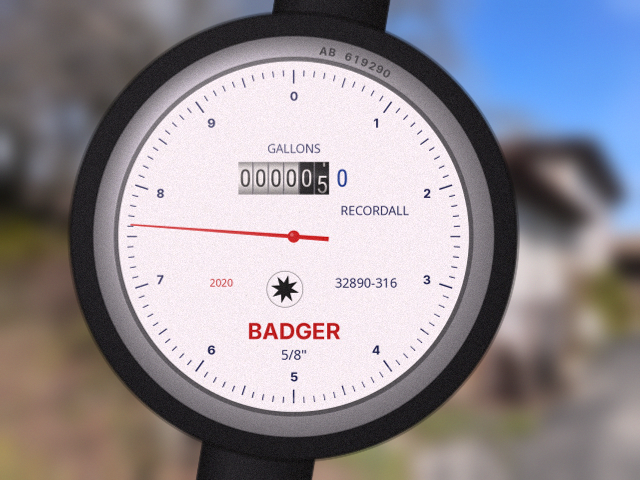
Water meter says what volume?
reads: 47.6 gal
